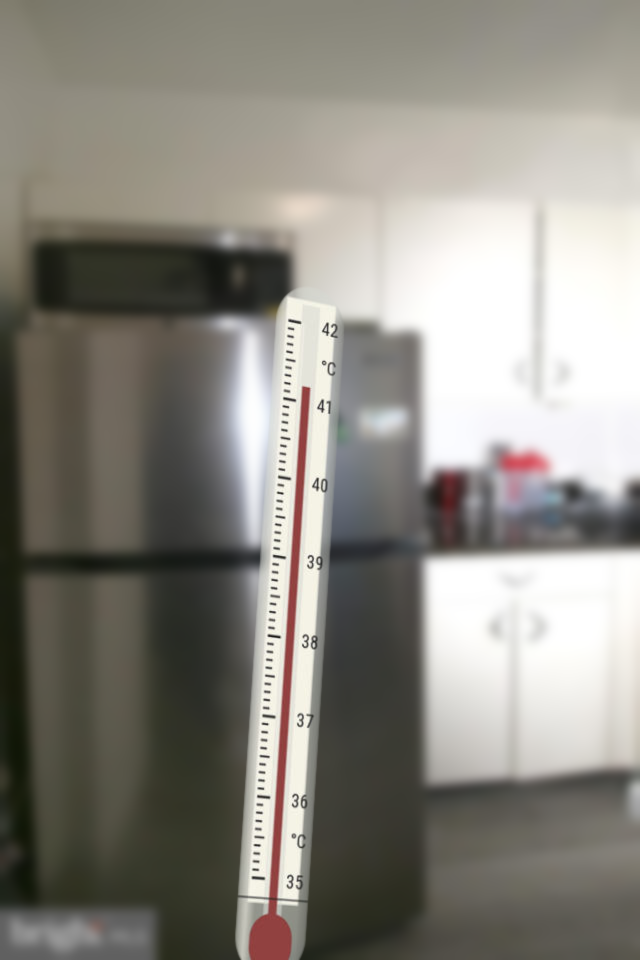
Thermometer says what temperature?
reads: 41.2 °C
